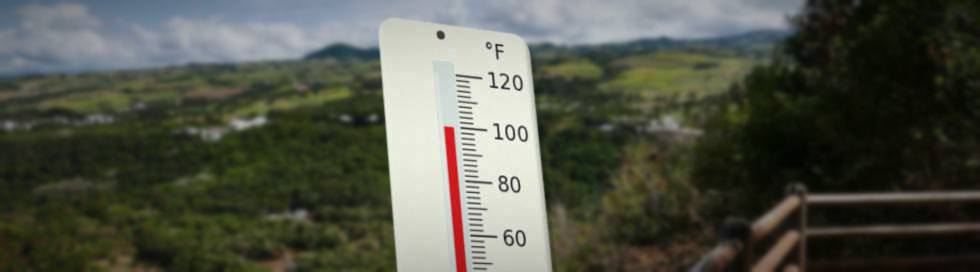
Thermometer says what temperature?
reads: 100 °F
